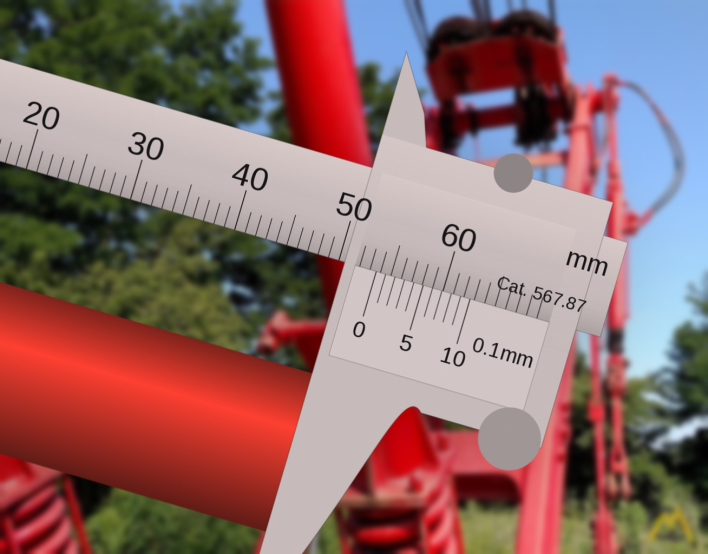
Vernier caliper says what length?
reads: 53.6 mm
